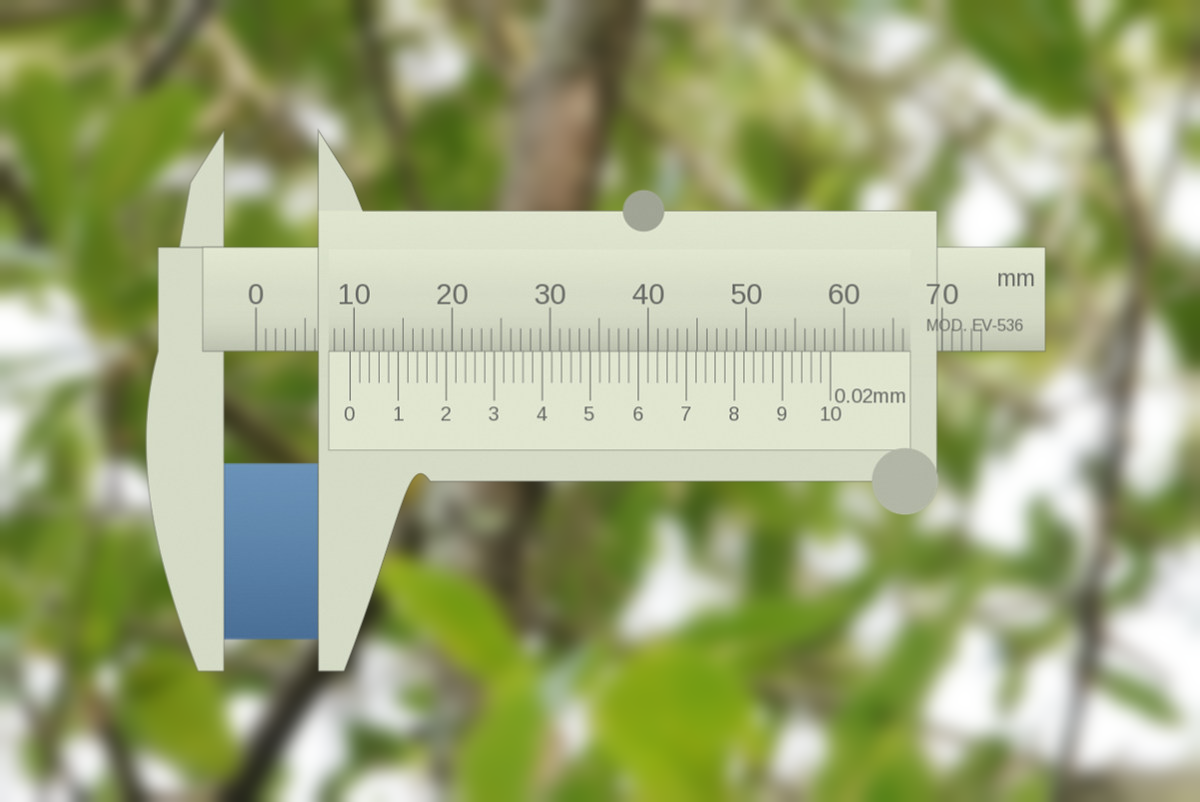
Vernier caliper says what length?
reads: 9.6 mm
